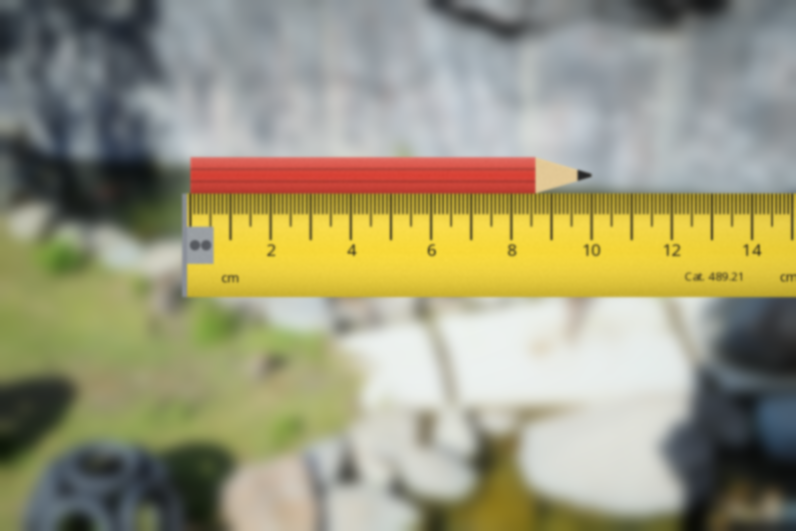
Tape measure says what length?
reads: 10 cm
